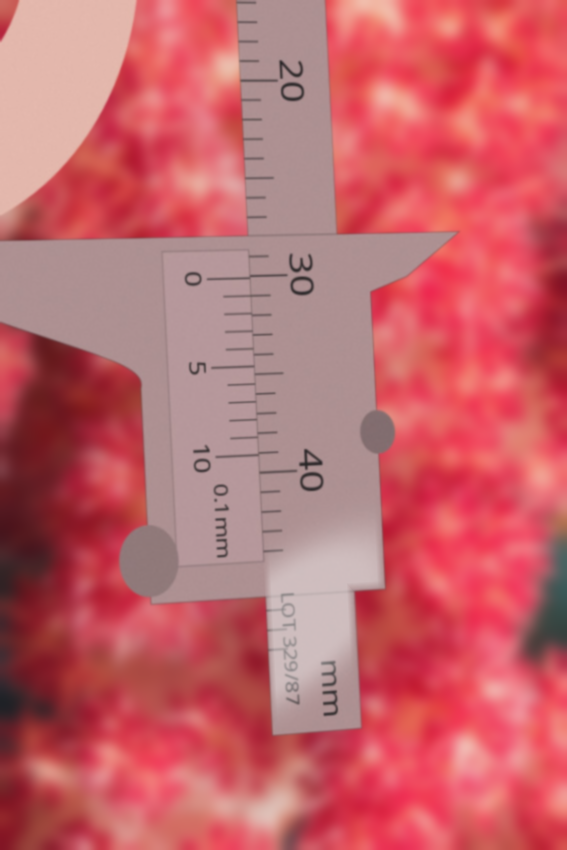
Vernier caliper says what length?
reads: 30.1 mm
